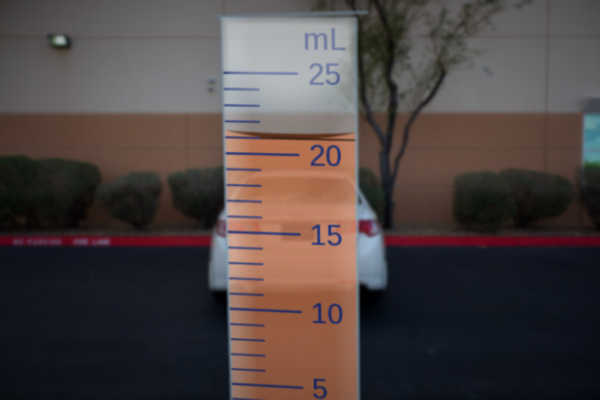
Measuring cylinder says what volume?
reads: 21 mL
